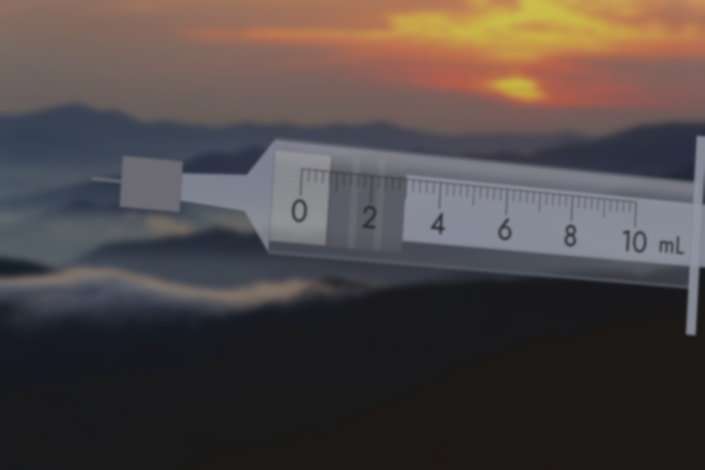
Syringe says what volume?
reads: 0.8 mL
